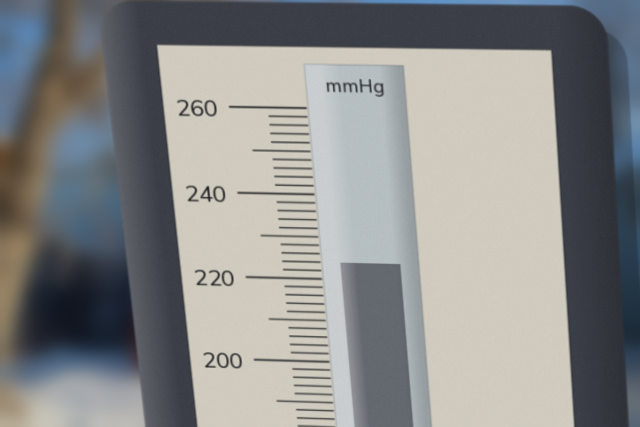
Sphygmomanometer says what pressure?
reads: 224 mmHg
